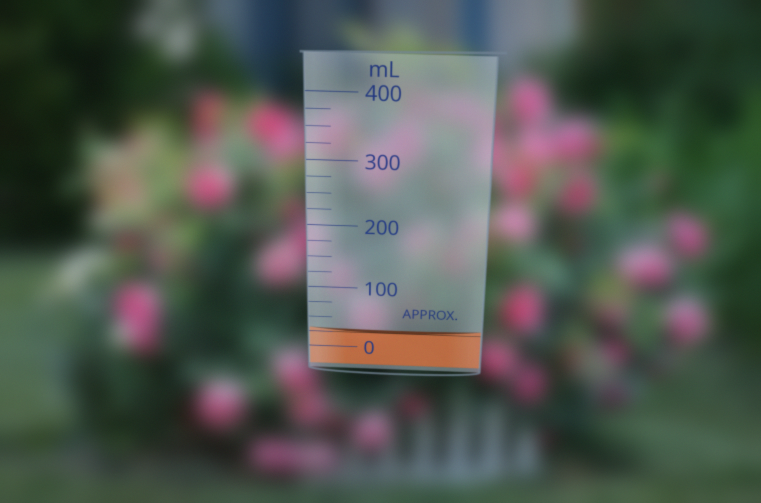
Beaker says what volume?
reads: 25 mL
